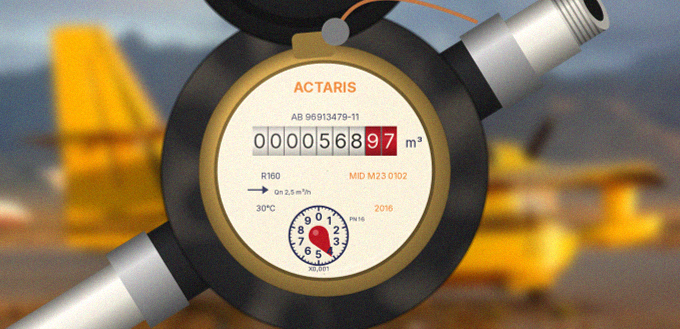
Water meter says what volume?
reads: 568.974 m³
